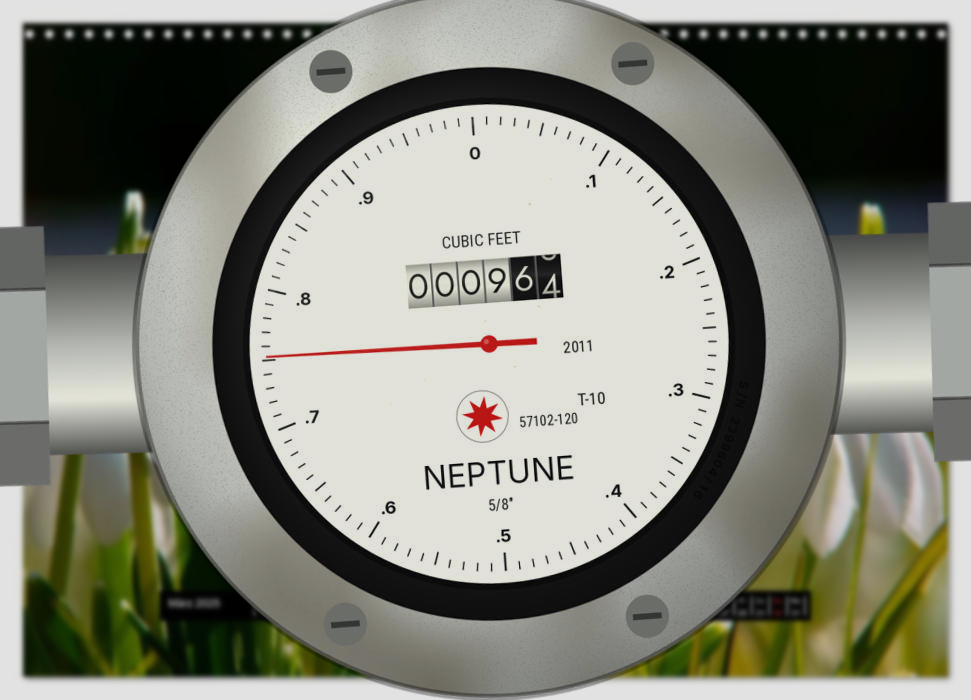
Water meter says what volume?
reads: 963.75 ft³
